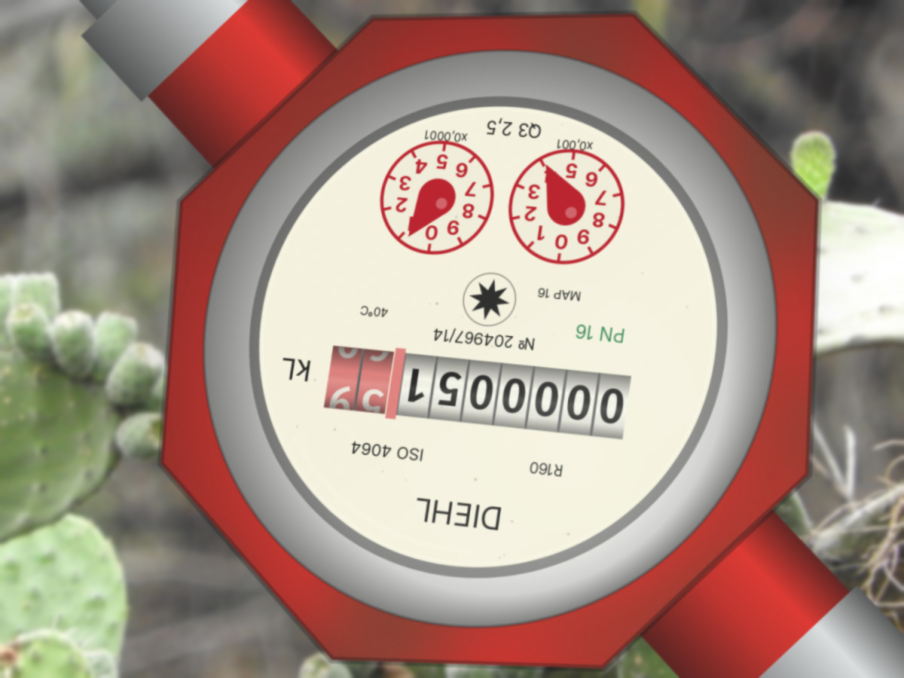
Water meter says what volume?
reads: 51.5940 kL
